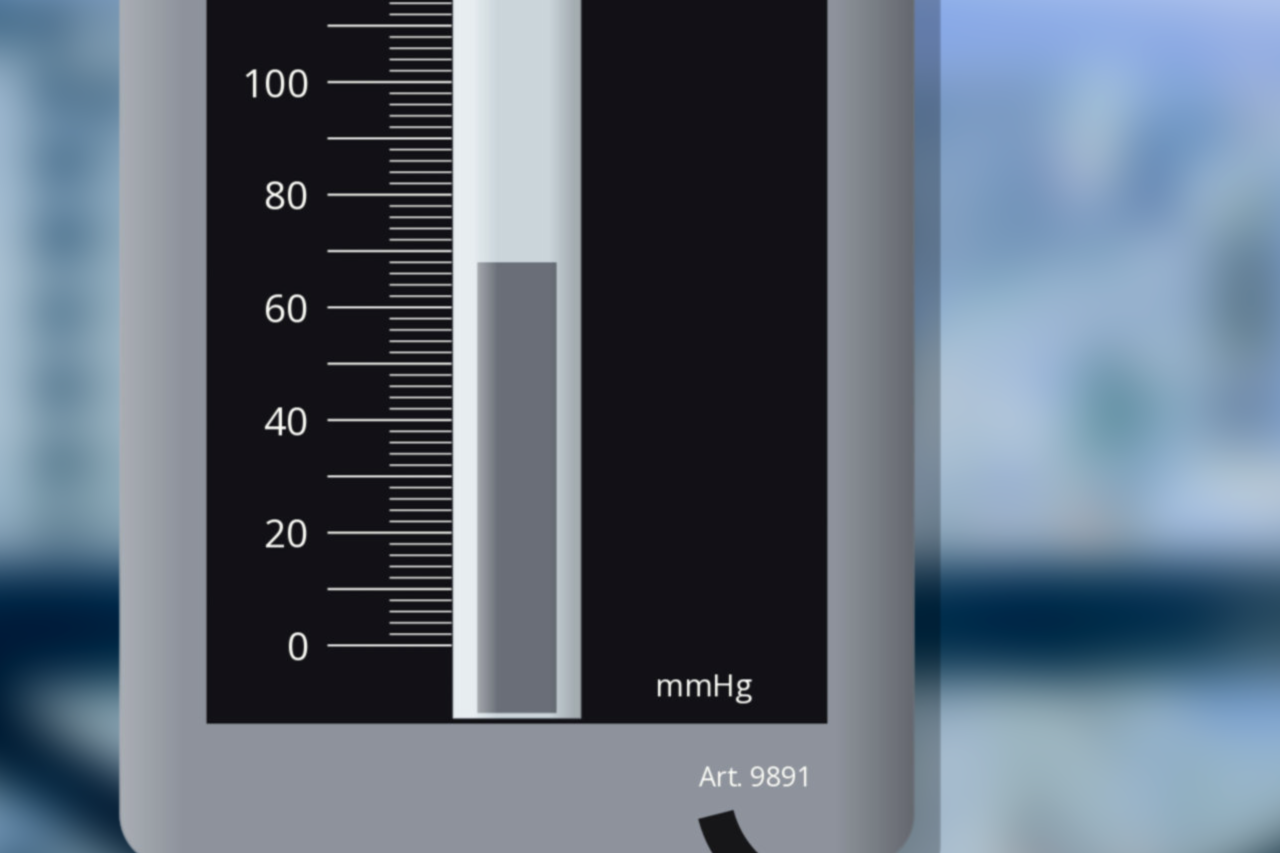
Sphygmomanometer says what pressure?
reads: 68 mmHg
